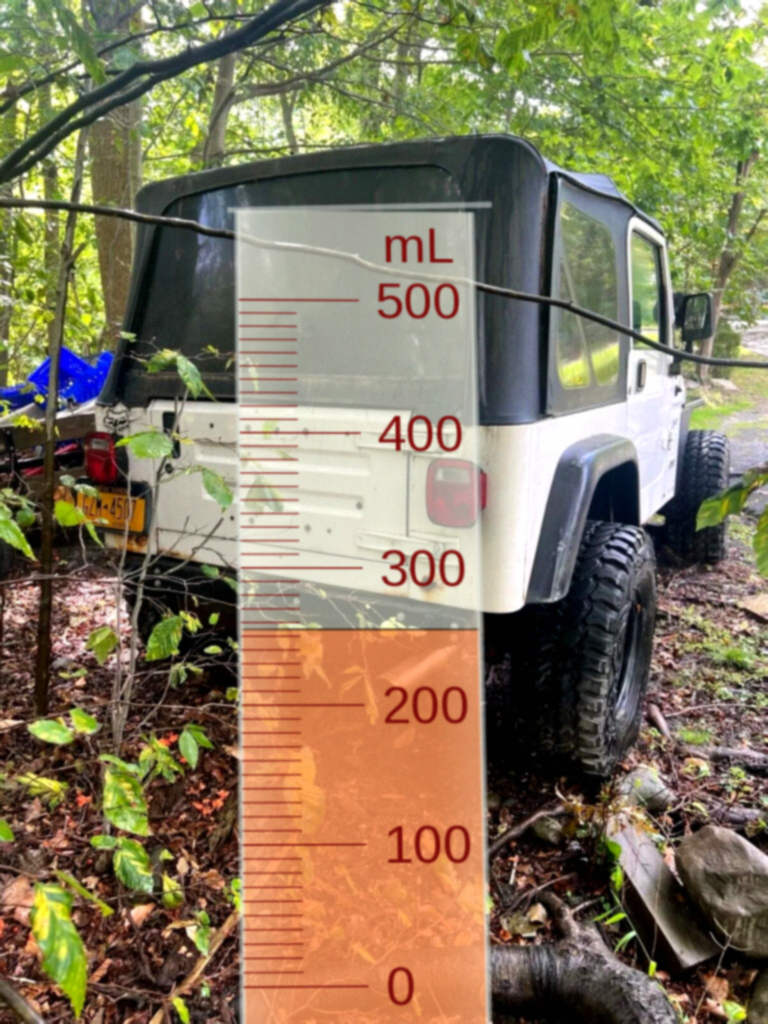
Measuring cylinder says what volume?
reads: 255 mL
